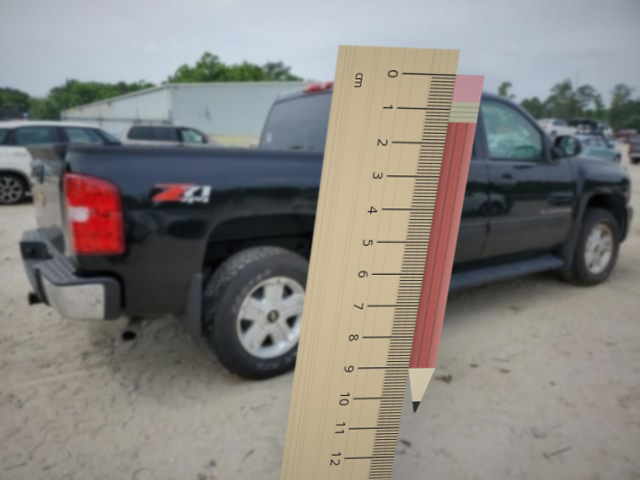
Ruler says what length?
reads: 10.5 cm
